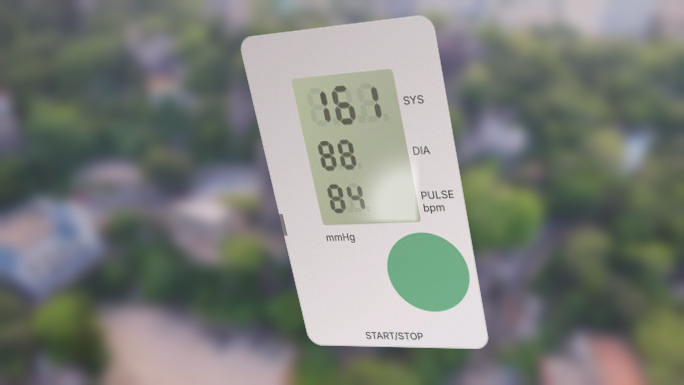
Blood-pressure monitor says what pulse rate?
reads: 84 bpm
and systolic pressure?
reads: 161 mmHg
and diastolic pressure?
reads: 88 mmHg
